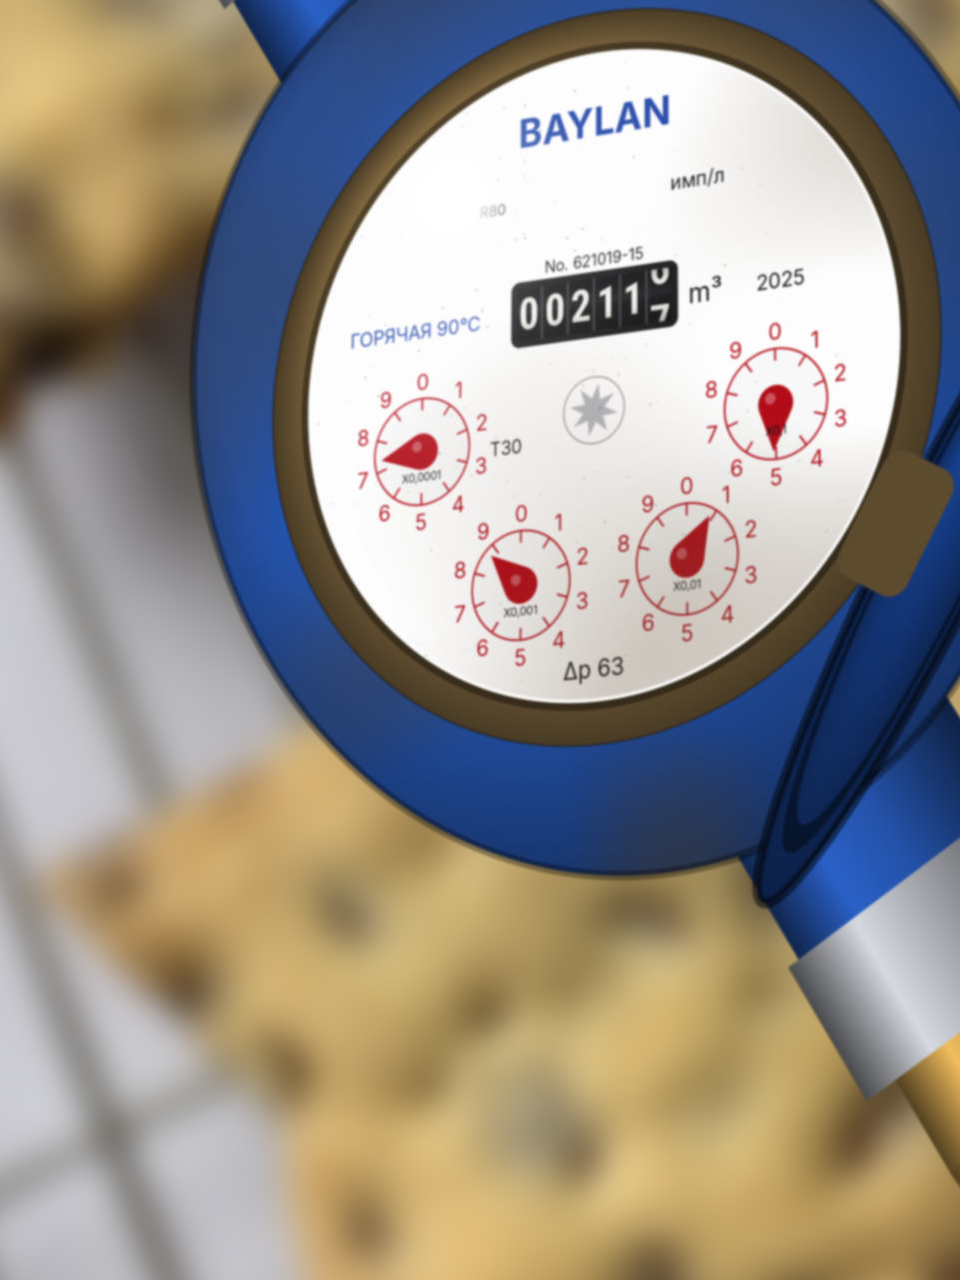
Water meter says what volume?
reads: 2116.5087 m³
